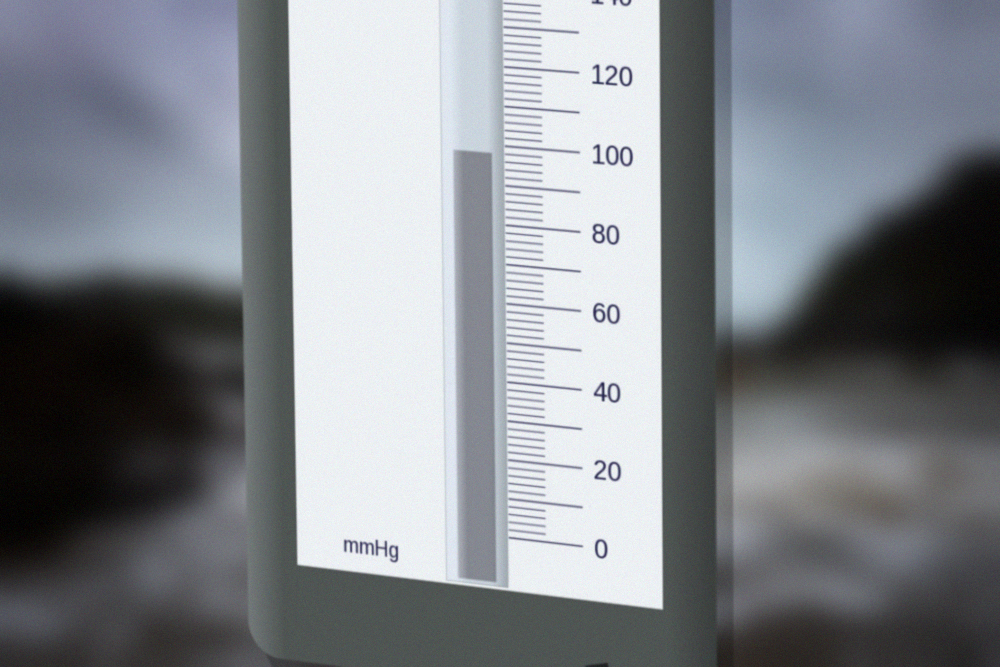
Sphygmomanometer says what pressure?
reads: 98 mmHg
